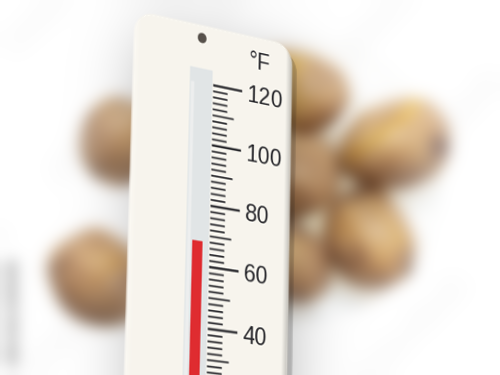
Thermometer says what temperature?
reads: 68 °F
